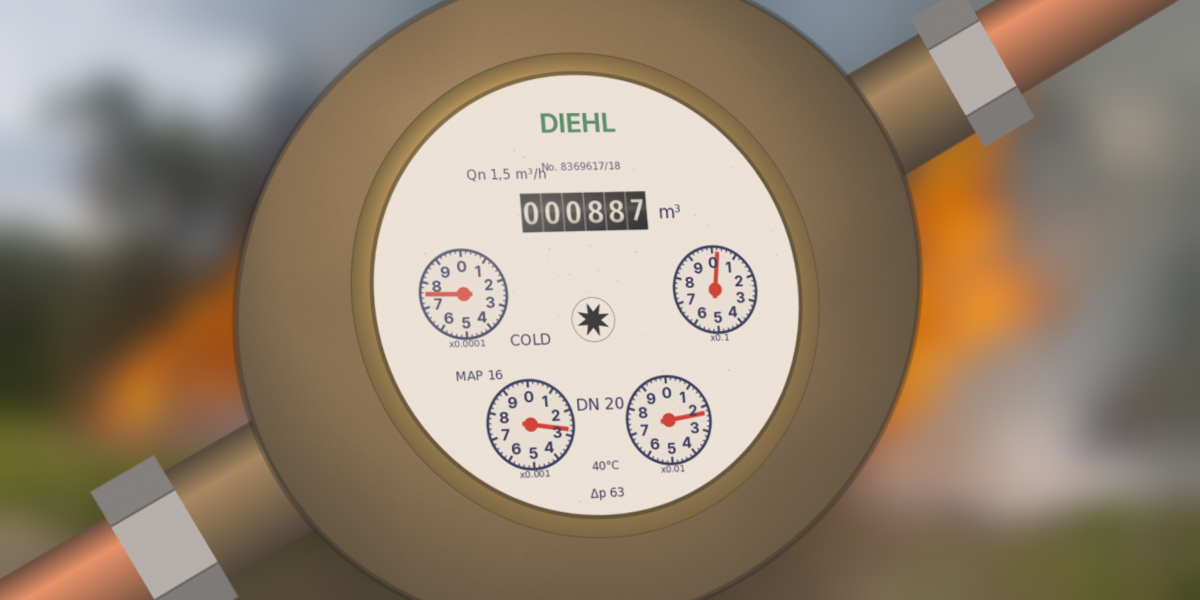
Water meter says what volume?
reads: 887.0227 m³
